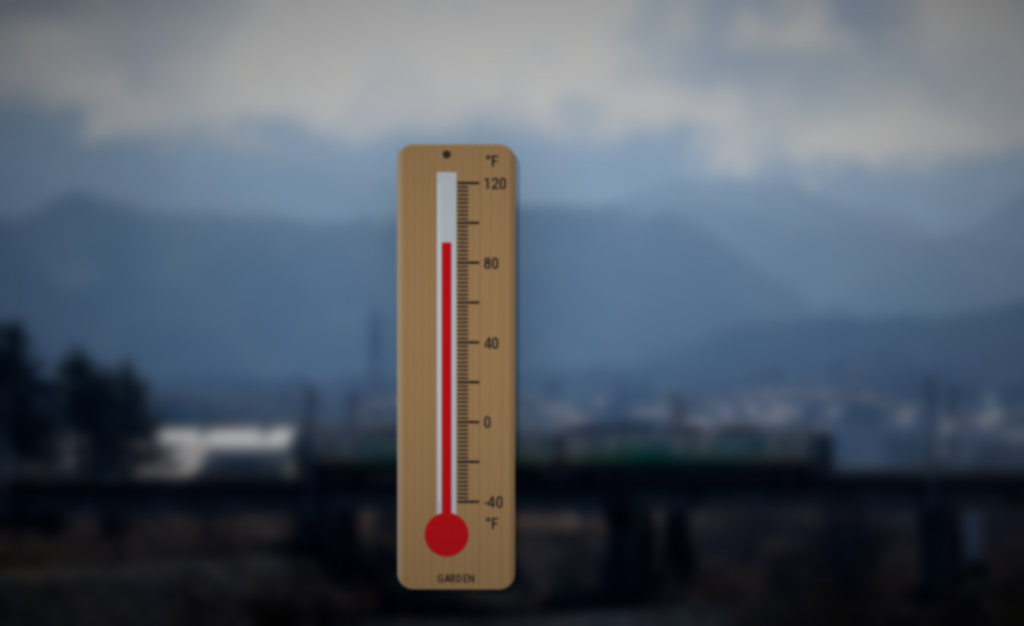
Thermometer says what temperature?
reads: 90 °F
